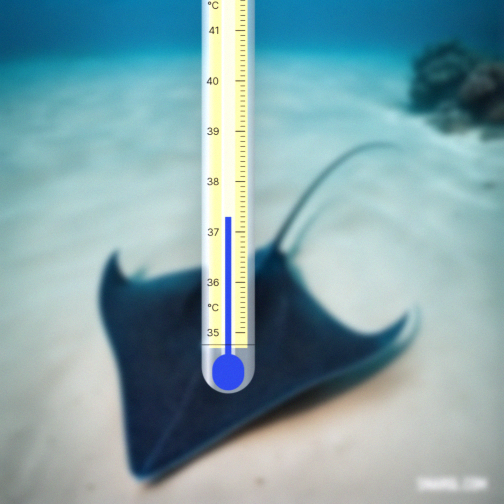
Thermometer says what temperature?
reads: 37.3 °C
